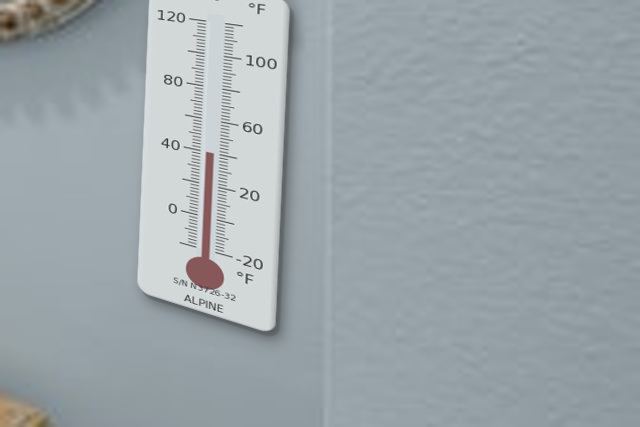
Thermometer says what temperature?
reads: 40 °F
